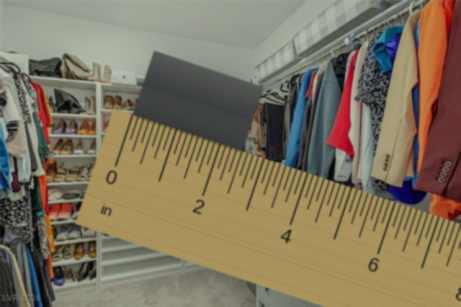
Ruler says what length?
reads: 2.5 in
